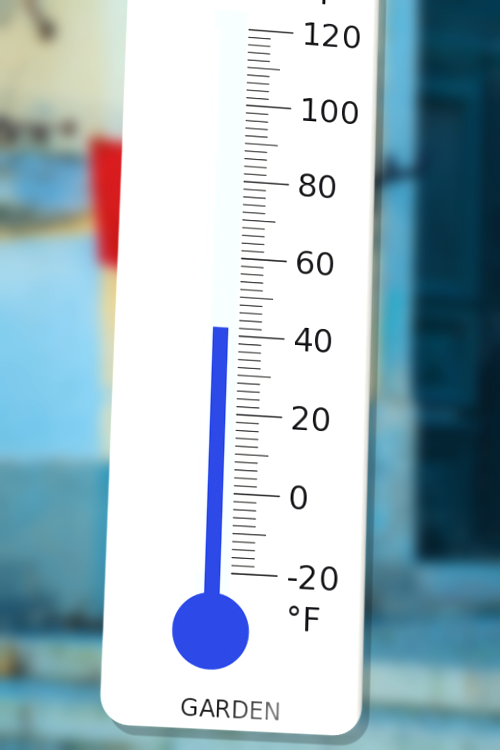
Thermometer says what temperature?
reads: 42 °F
